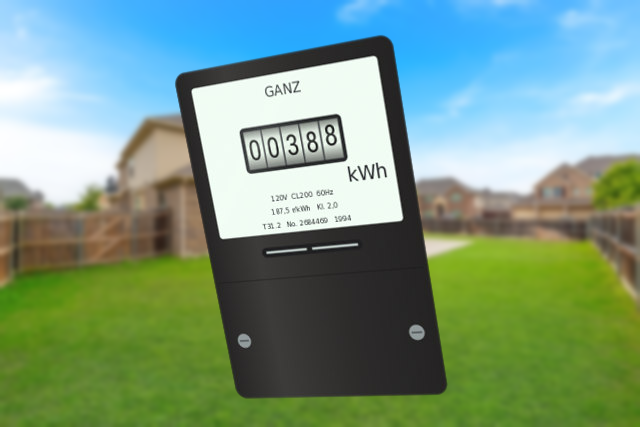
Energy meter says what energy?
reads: 388 kWh
